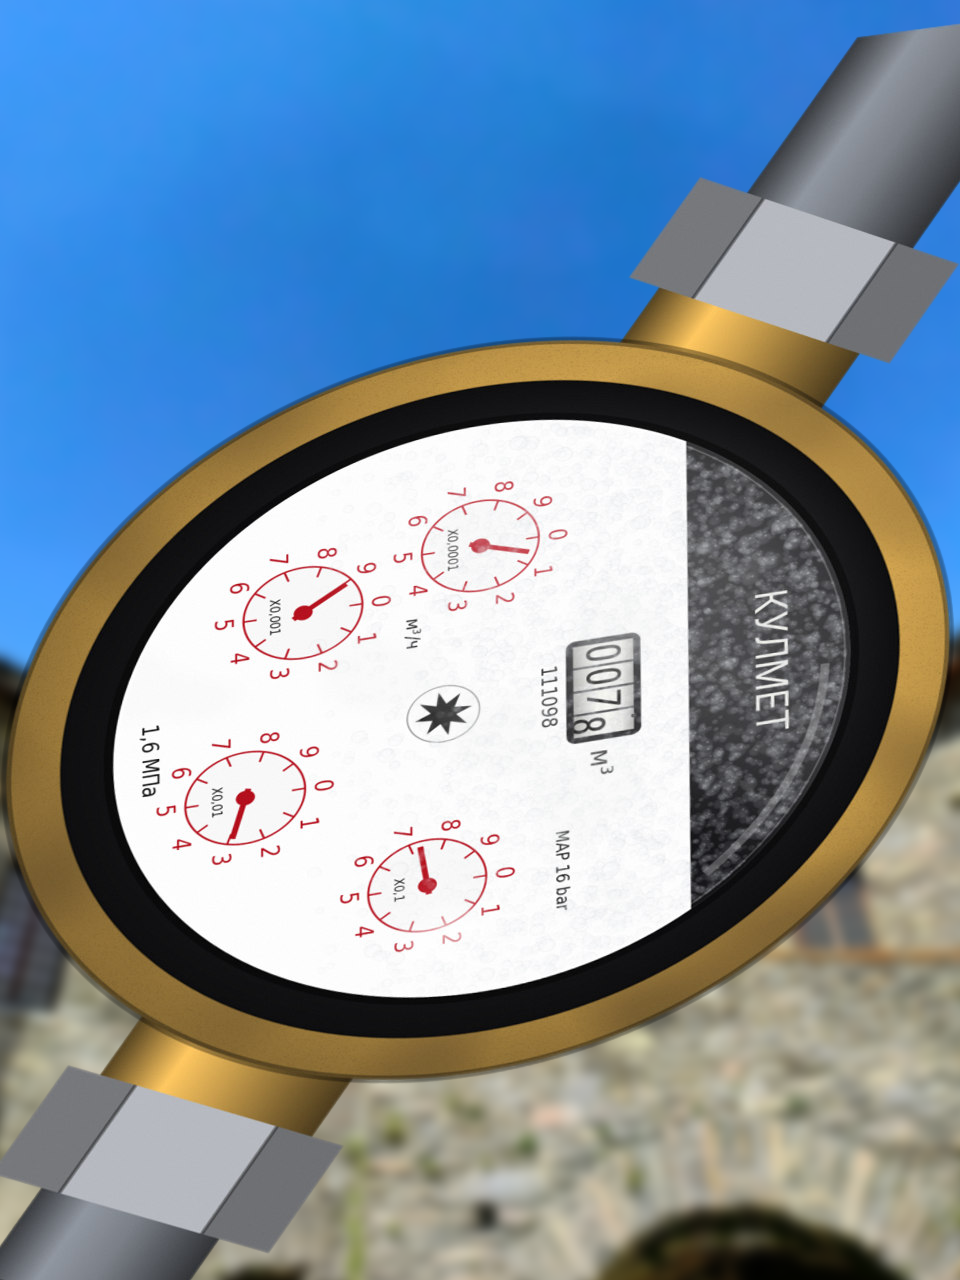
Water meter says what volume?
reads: 77.7290 m³
